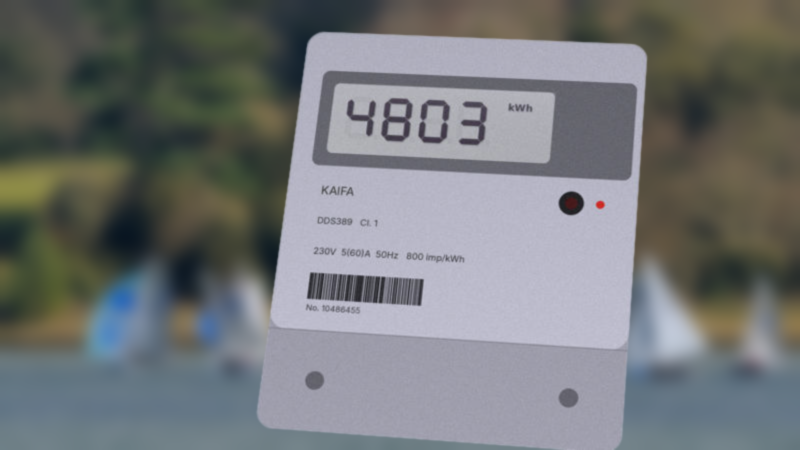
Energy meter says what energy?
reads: 4803 kWh
